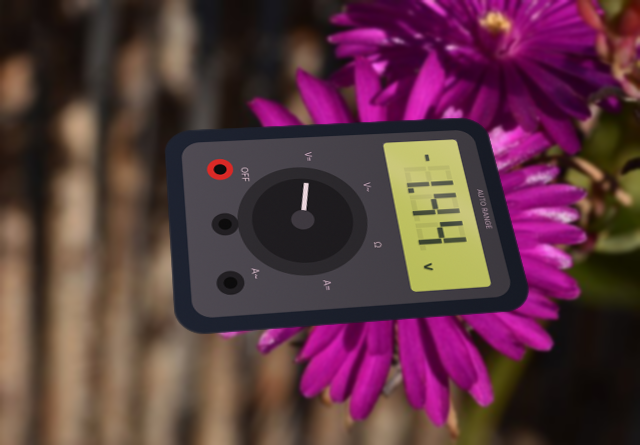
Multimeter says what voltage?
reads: -1.44 V
